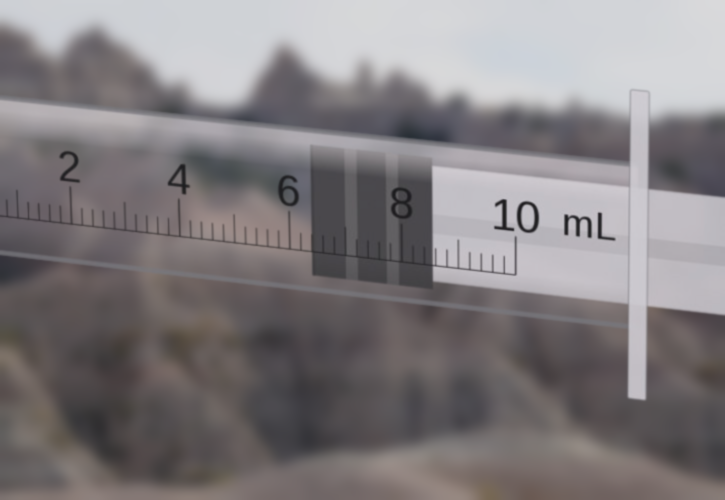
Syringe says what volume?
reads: 6.4 mL
